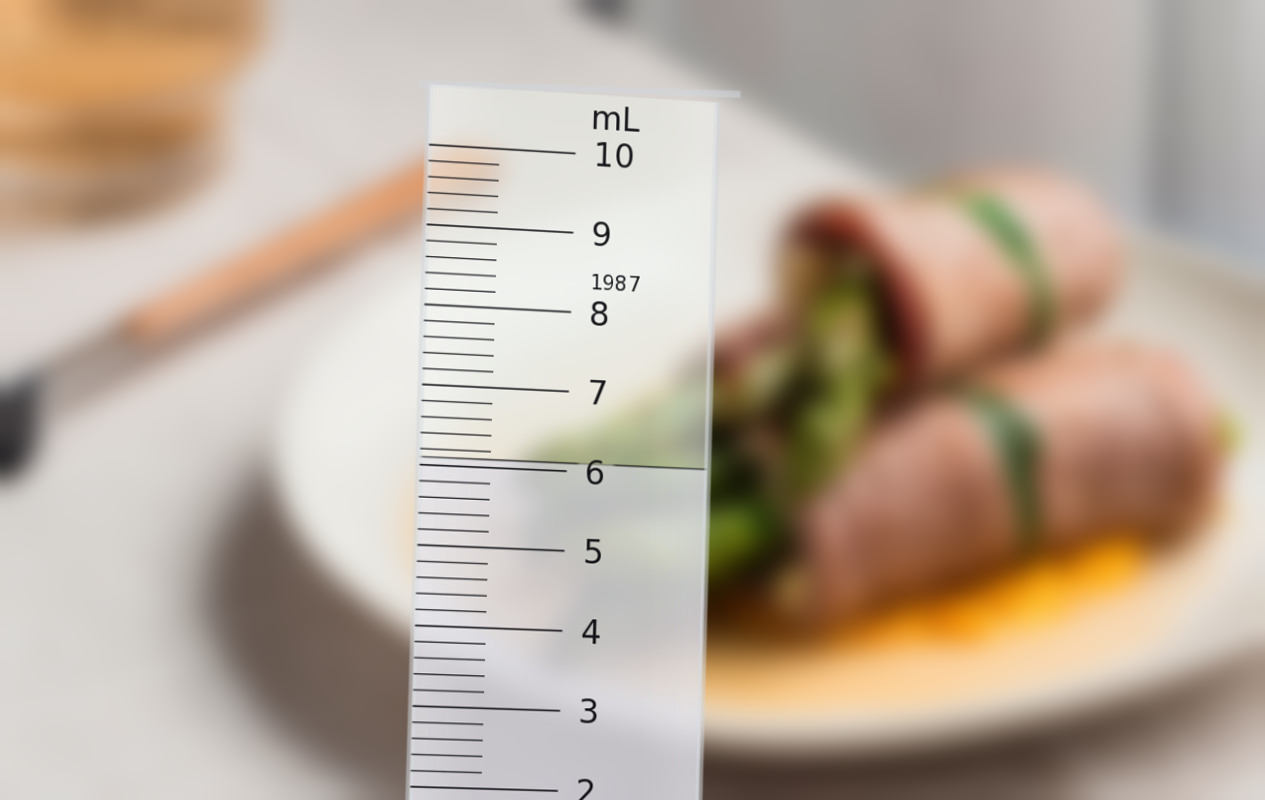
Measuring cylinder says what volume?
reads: 6.1 mL
